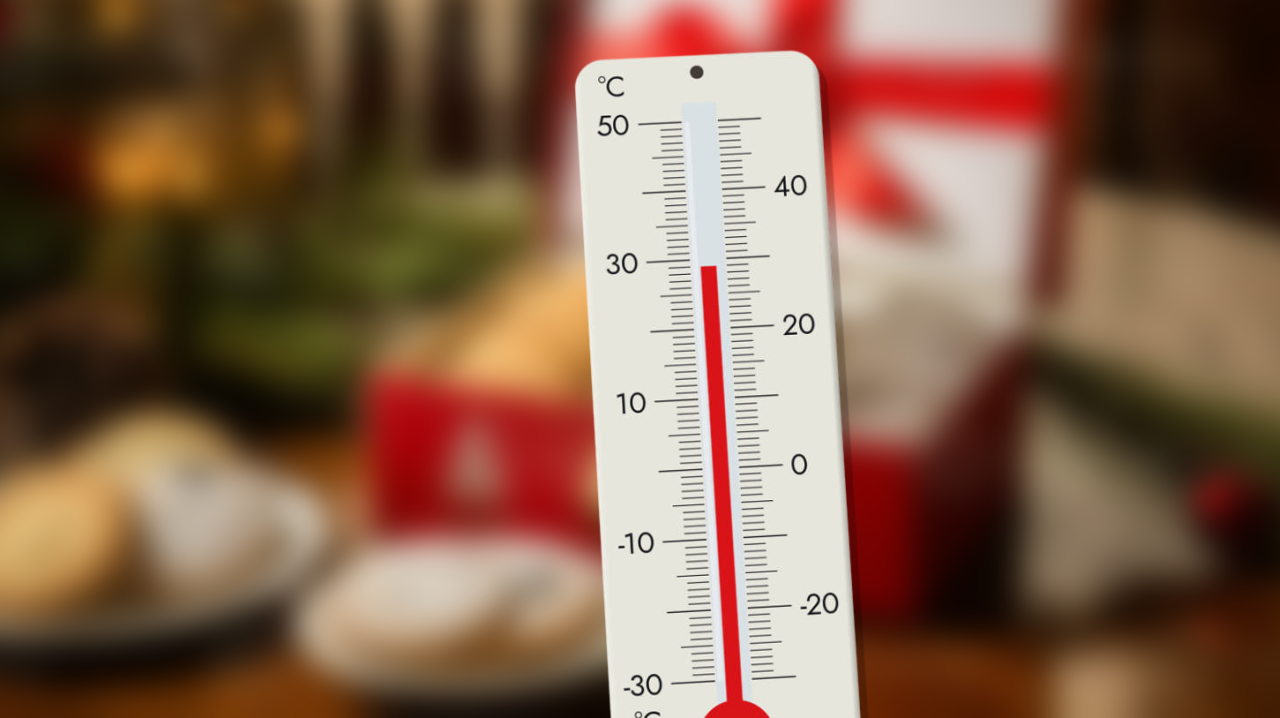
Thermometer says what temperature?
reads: 29 °C
